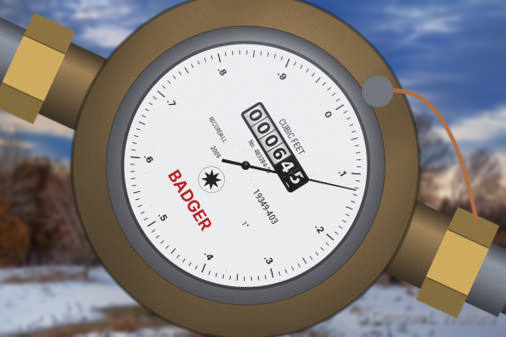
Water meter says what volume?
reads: 645.12 ft³
